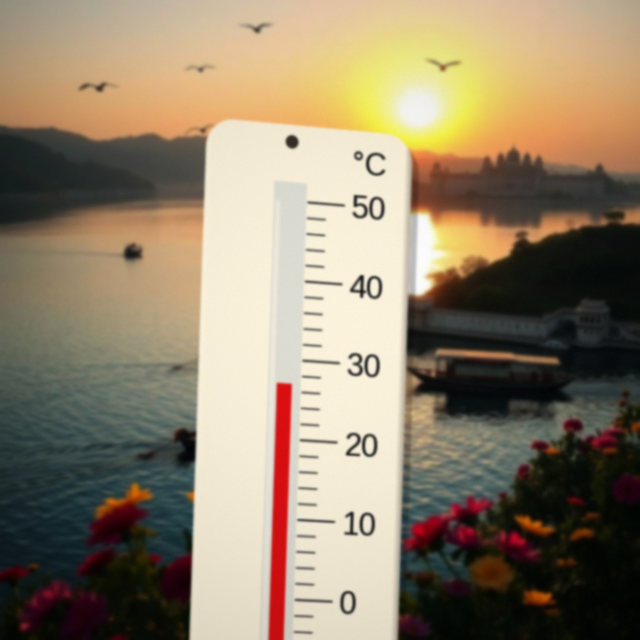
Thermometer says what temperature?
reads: 27 °C
